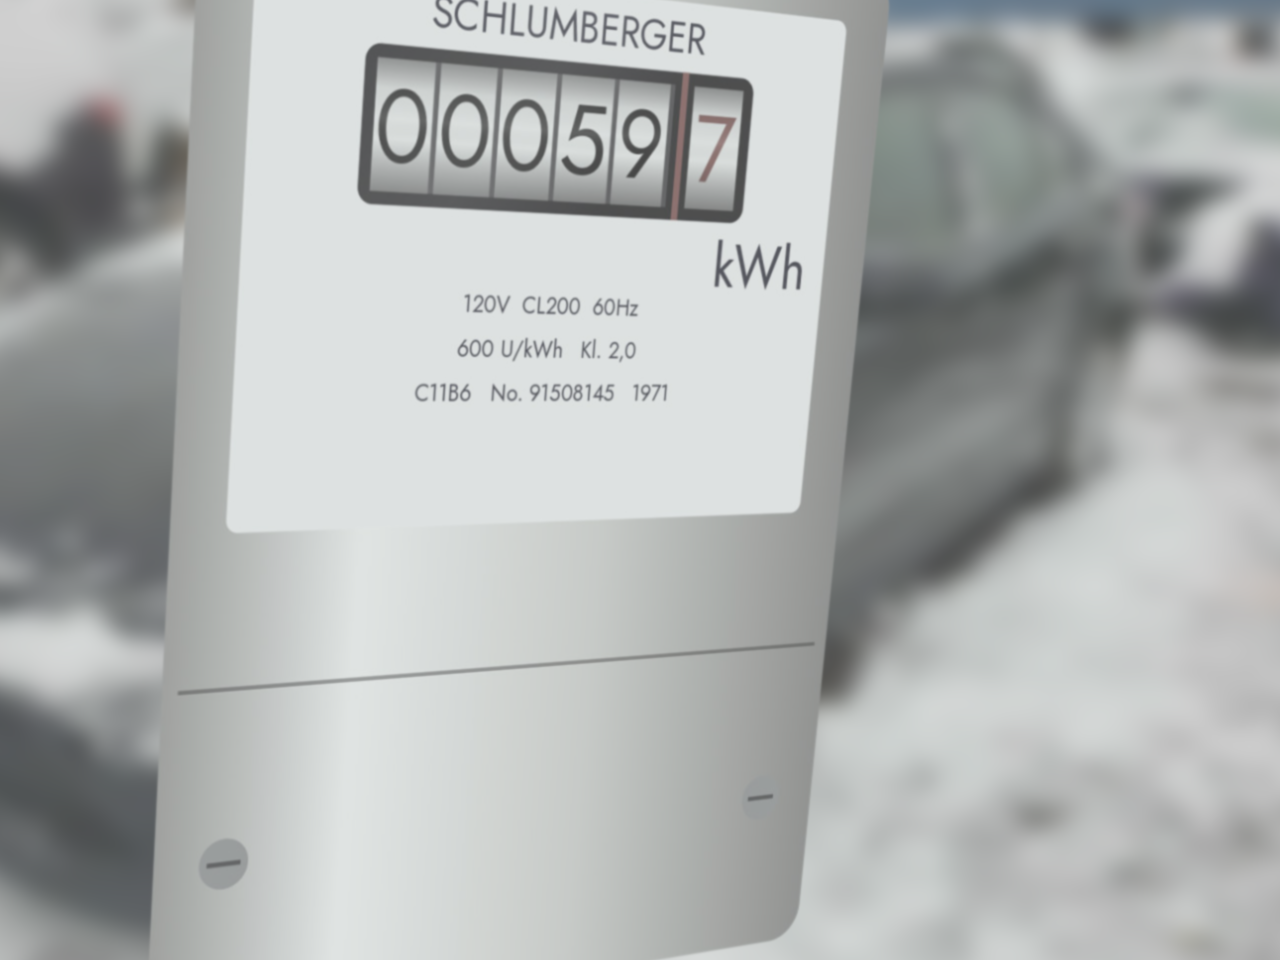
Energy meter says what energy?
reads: 59.7 kWh
